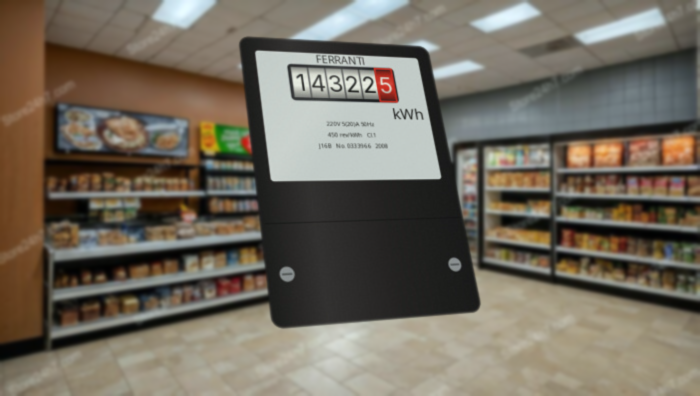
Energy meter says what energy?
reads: 14322.5 kWh
